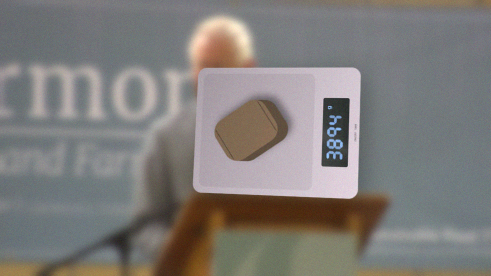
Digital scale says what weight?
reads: 3894 g
